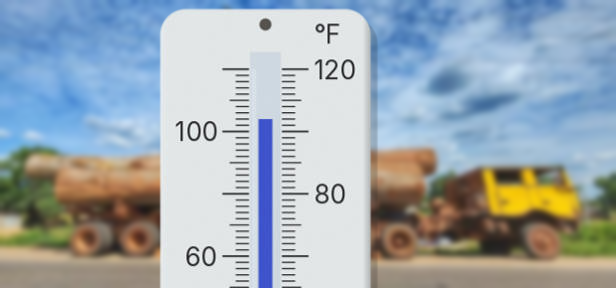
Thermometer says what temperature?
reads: 104 °F
